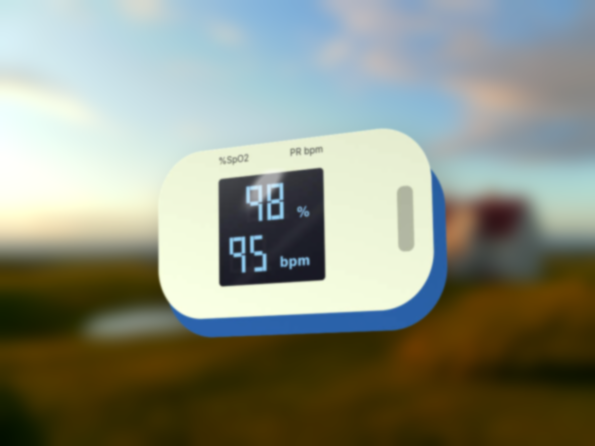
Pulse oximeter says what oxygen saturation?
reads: 98 %
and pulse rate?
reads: 95 bpm
